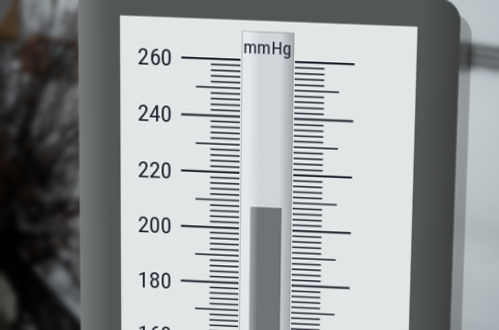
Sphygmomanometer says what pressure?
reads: 208 mmHg
